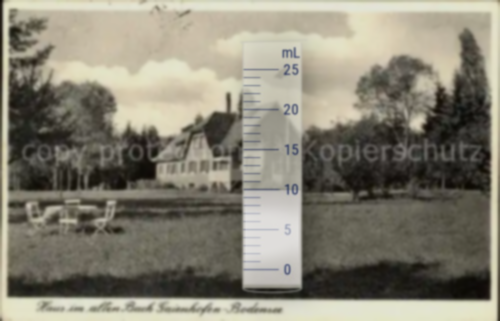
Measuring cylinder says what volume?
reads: 10 mL
